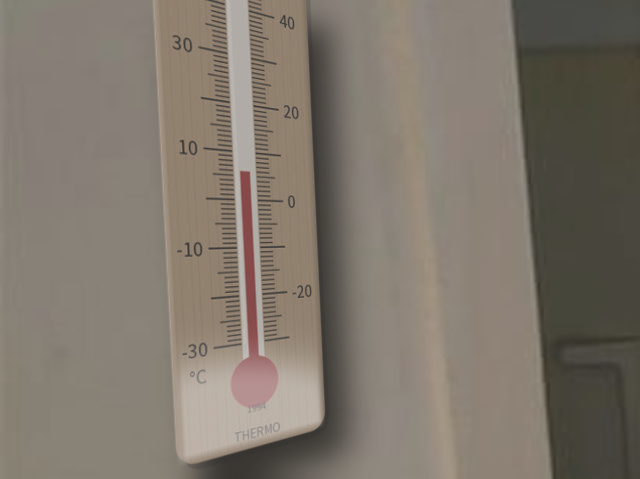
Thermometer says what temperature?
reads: 6 °C
